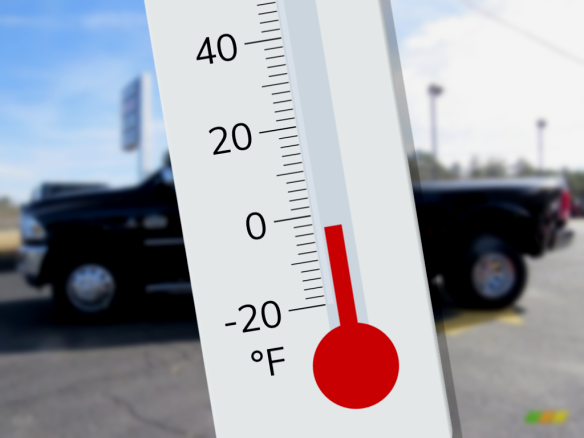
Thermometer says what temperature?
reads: -3 °F
